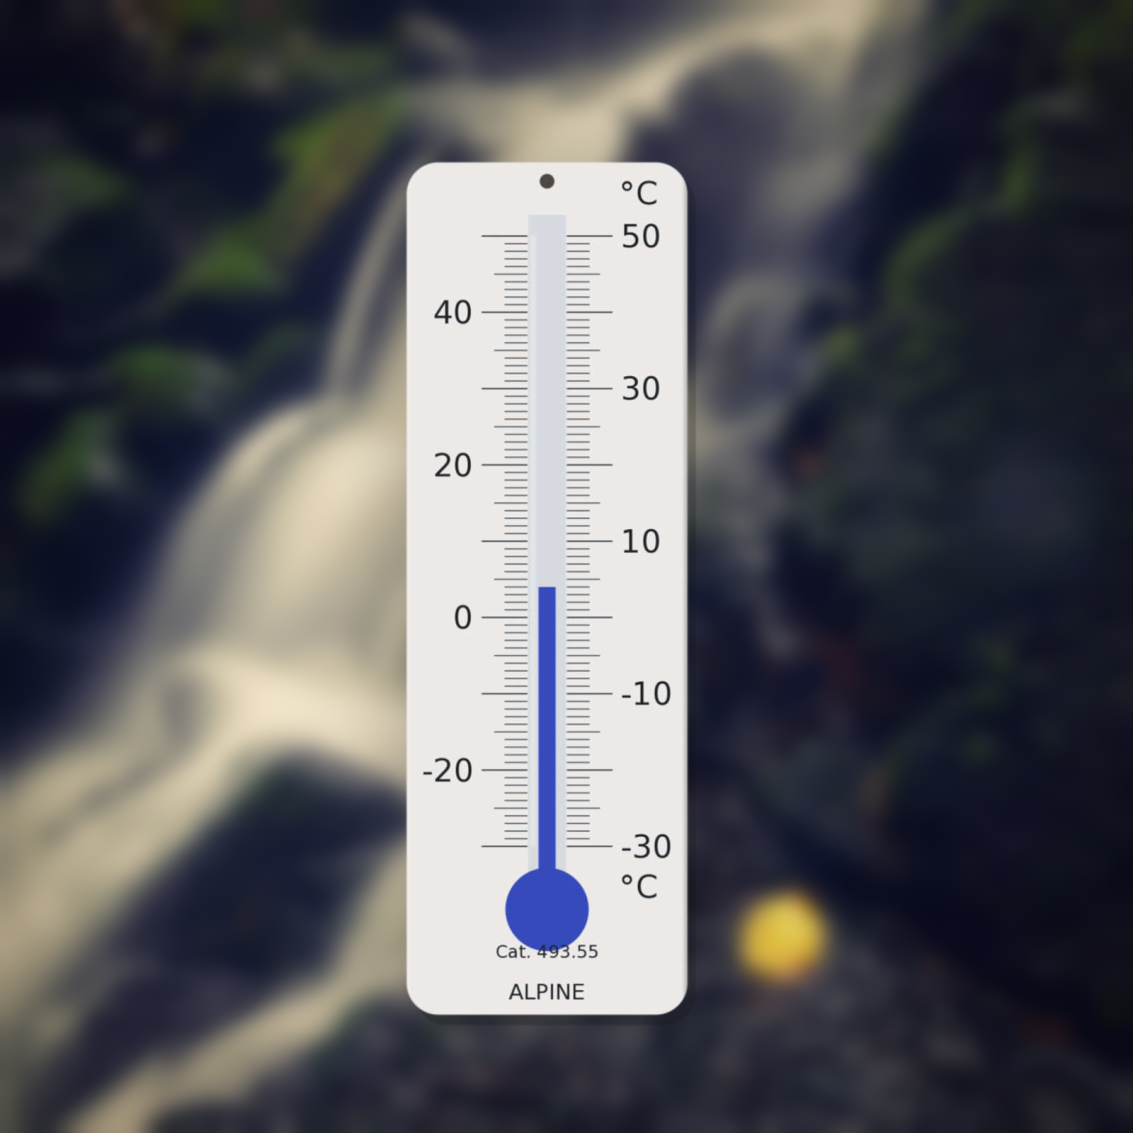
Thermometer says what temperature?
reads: 4 °C
